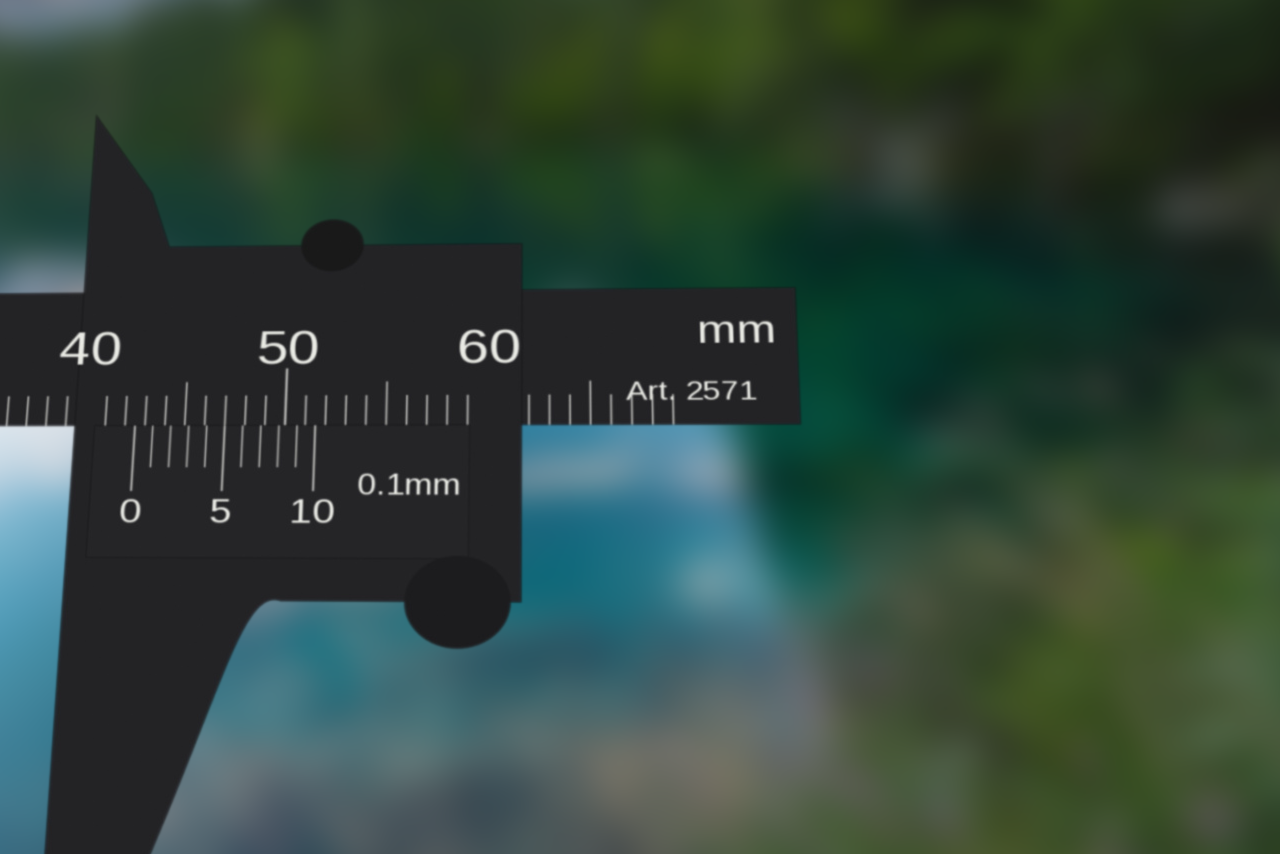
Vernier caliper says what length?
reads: 42.5 mm
